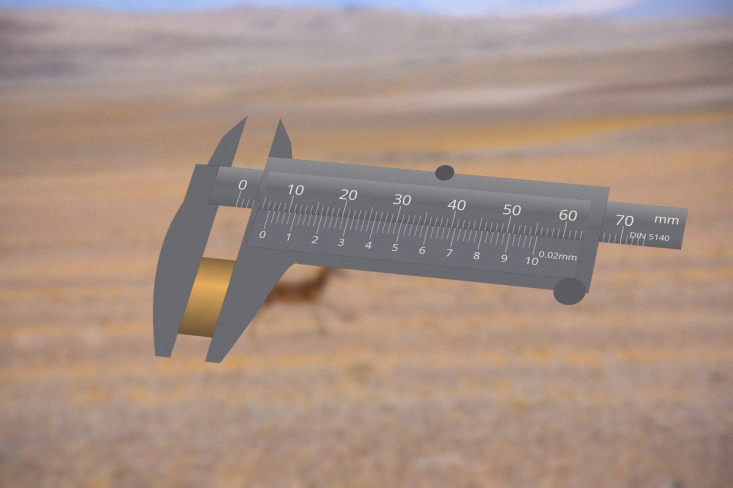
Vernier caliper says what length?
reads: 6.4 mm
